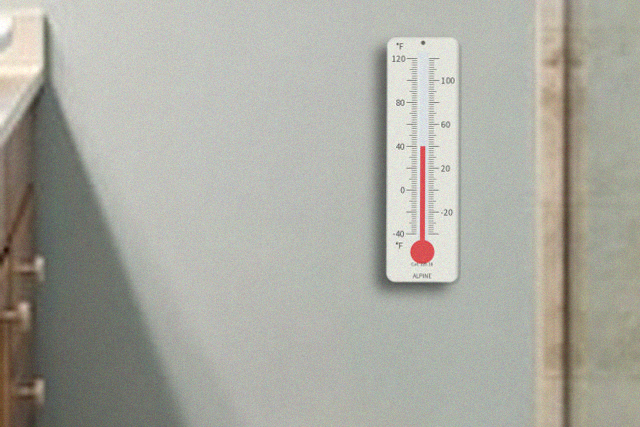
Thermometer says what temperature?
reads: 40 °F
